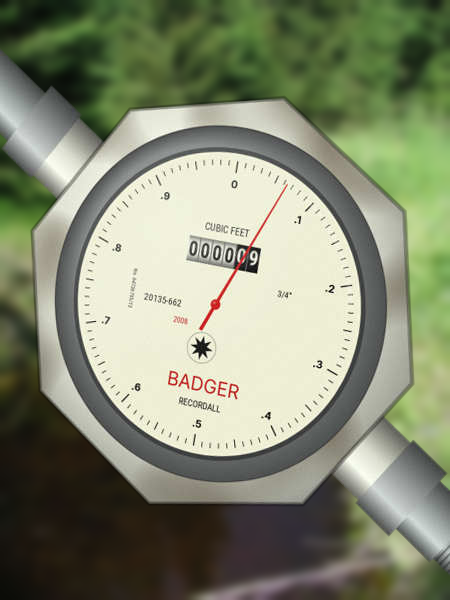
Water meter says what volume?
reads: 9.06 ft³
